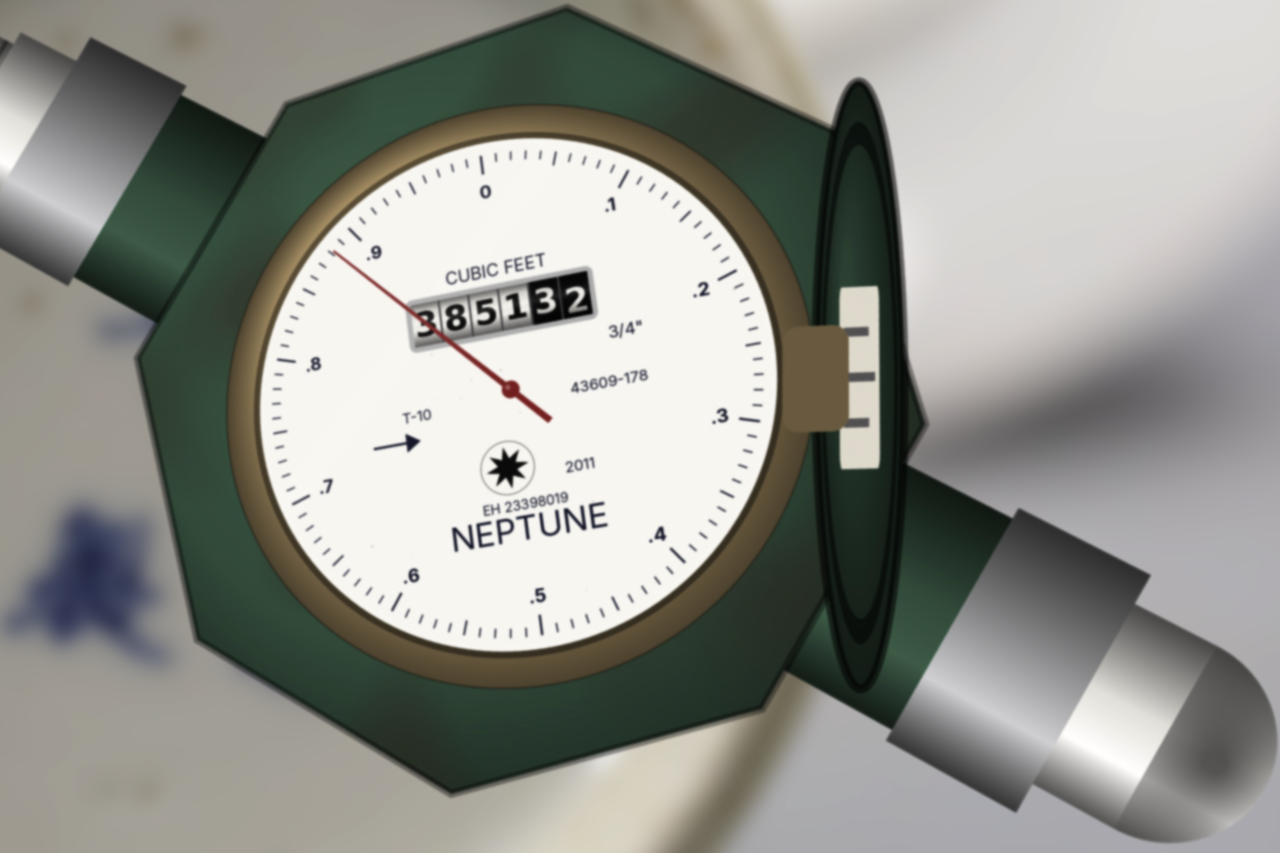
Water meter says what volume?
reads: 385131.88 ft³
